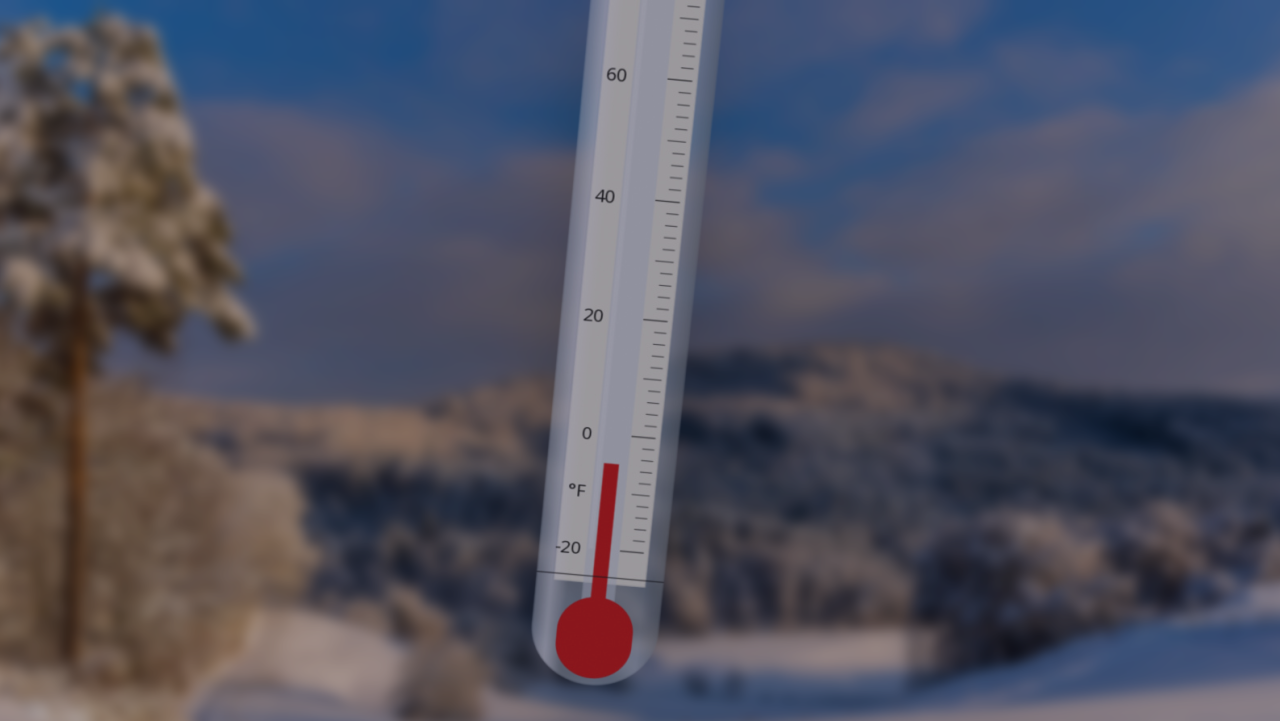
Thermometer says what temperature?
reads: -5 °F
